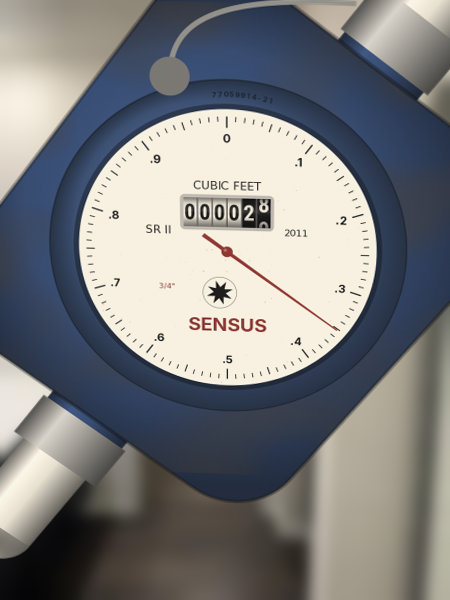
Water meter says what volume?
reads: 28.35 ft³
